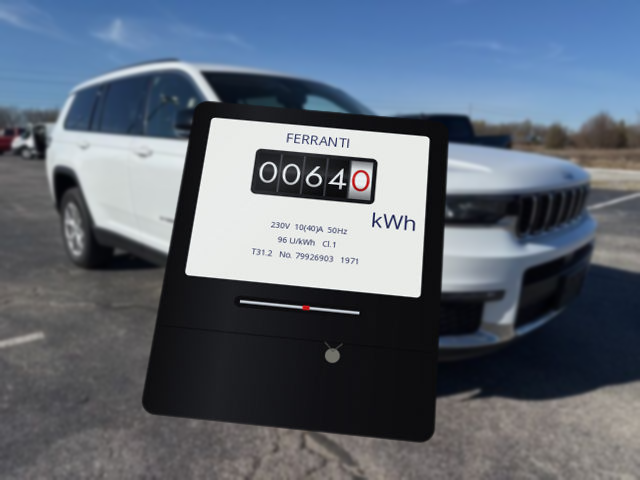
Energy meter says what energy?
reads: 64.0 kWh
